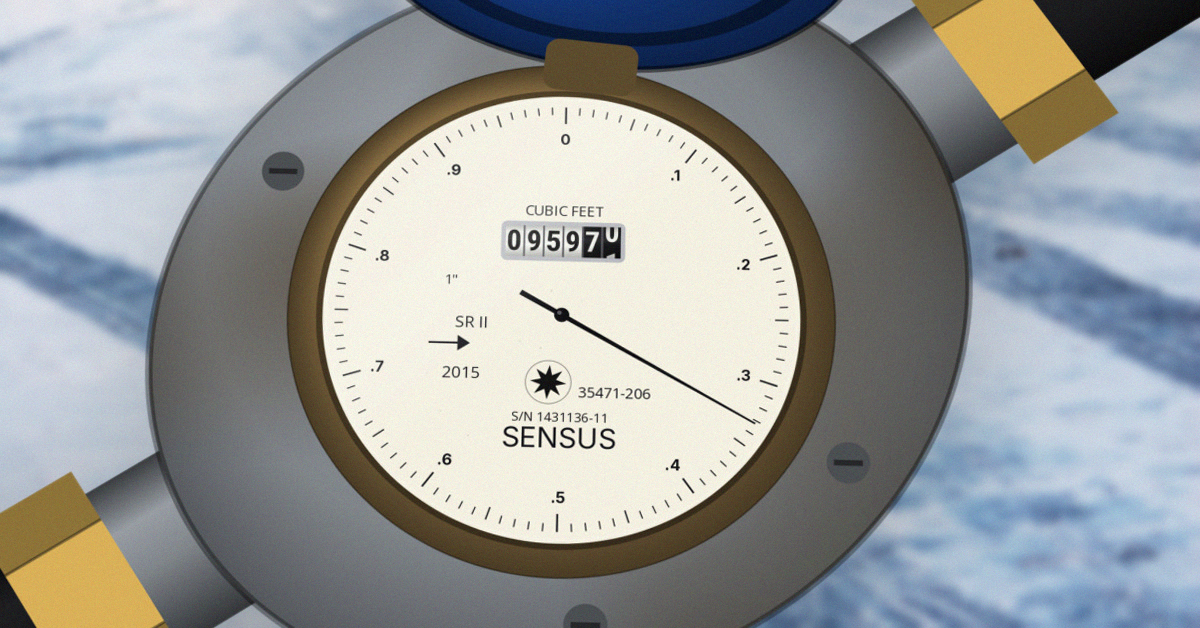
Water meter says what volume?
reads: 95970.33 ft³
